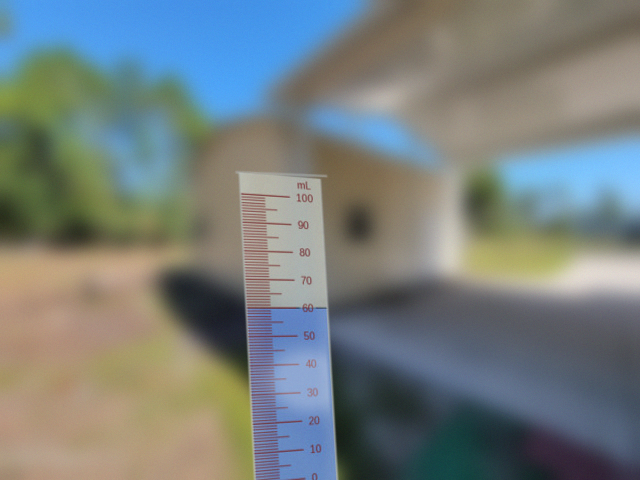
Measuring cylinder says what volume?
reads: 60 mL
